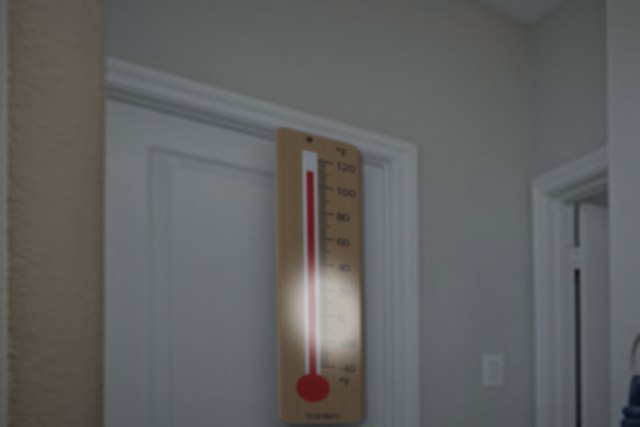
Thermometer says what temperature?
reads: 110 °F
